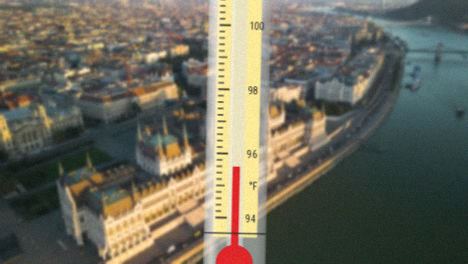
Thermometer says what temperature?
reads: 95.6 °F
